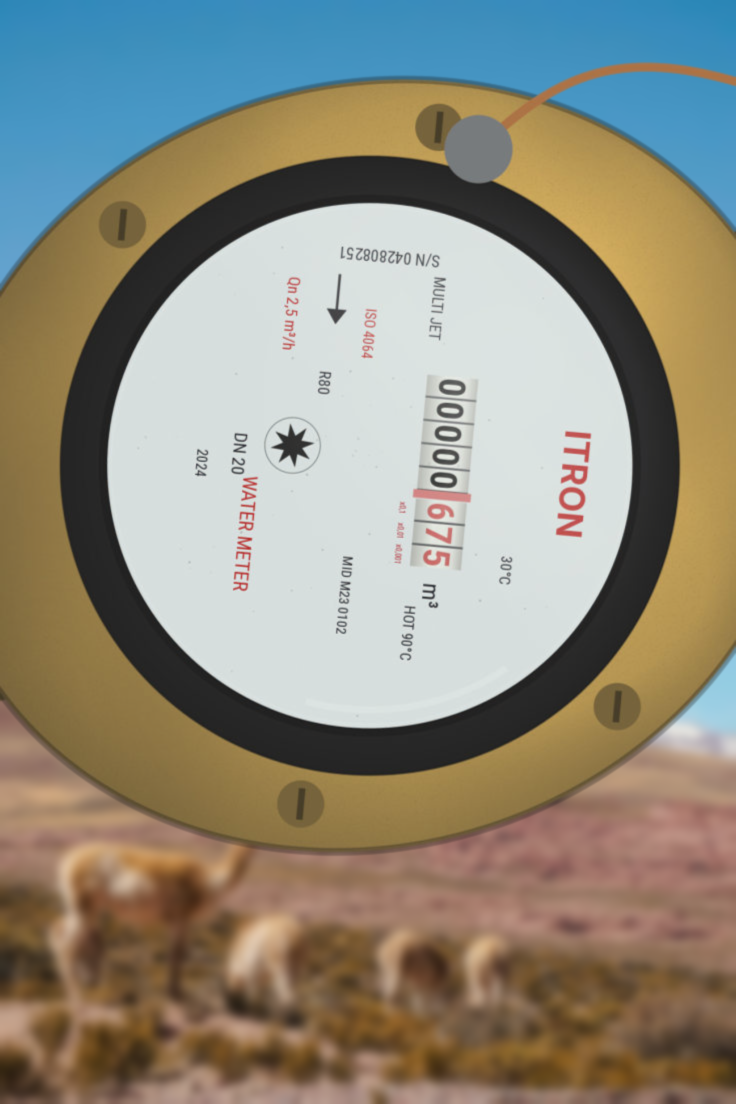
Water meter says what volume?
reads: 0.675 m³
